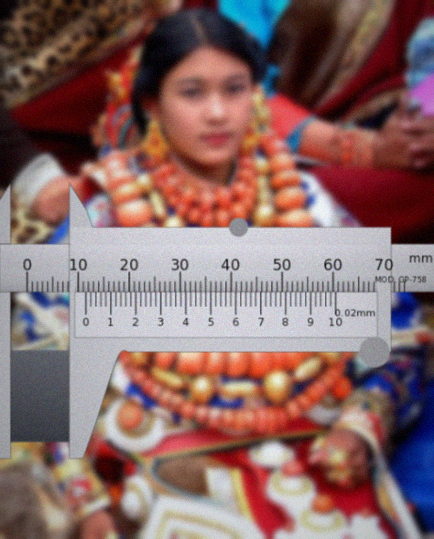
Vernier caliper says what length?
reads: 11.5 mm
